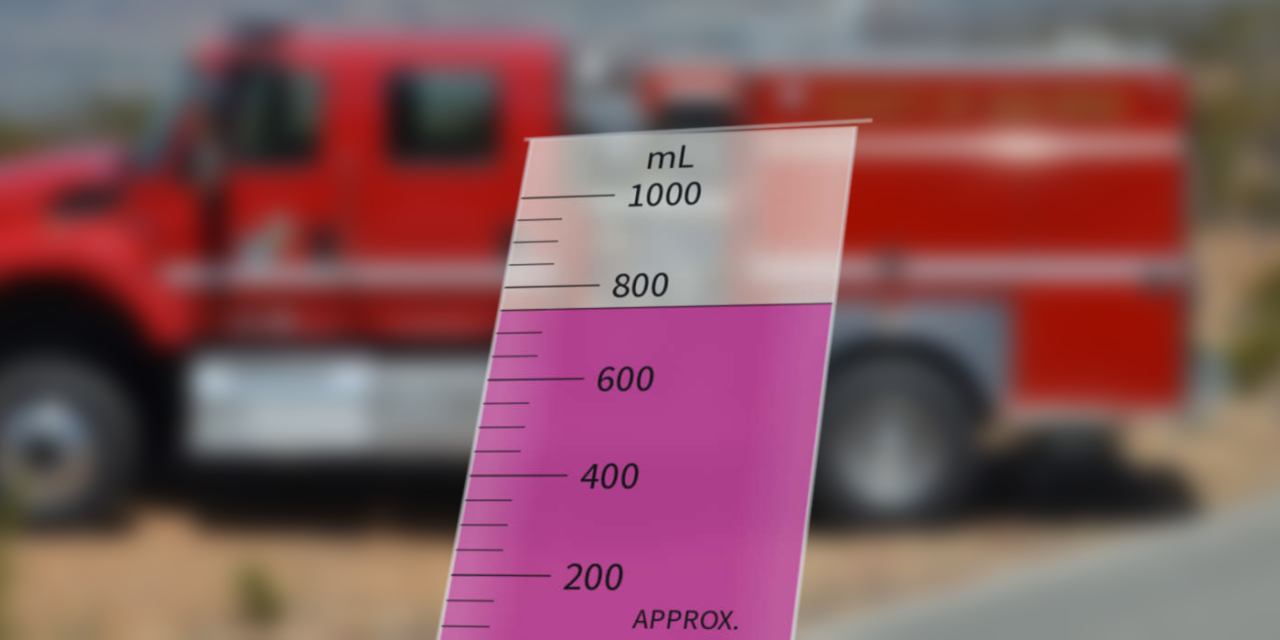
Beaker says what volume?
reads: 750 mL
